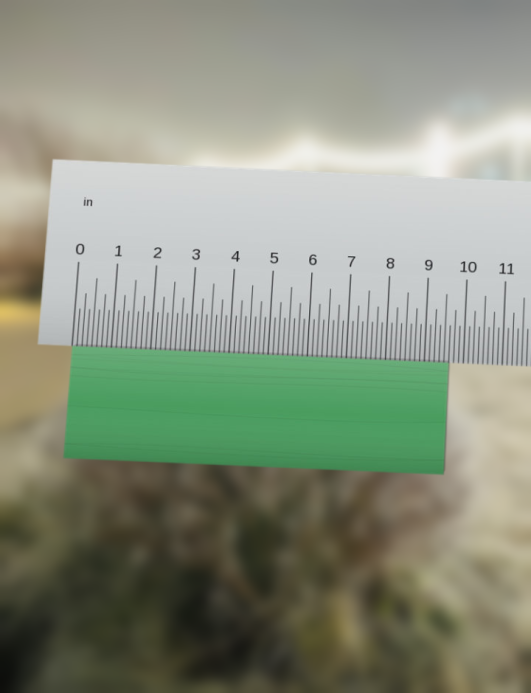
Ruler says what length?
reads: 9.625 in
